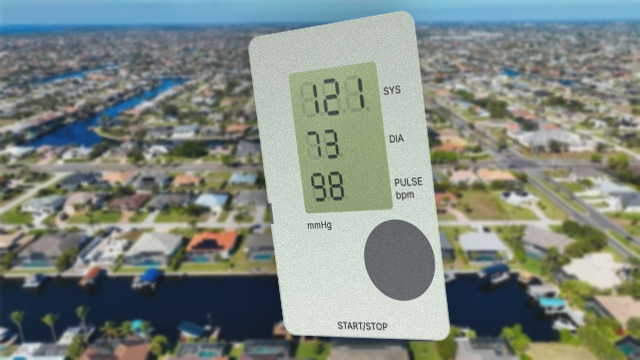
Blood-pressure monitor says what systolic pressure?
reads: 121 mmHg
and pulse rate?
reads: 98 bpm
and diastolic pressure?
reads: 73 mmHg
